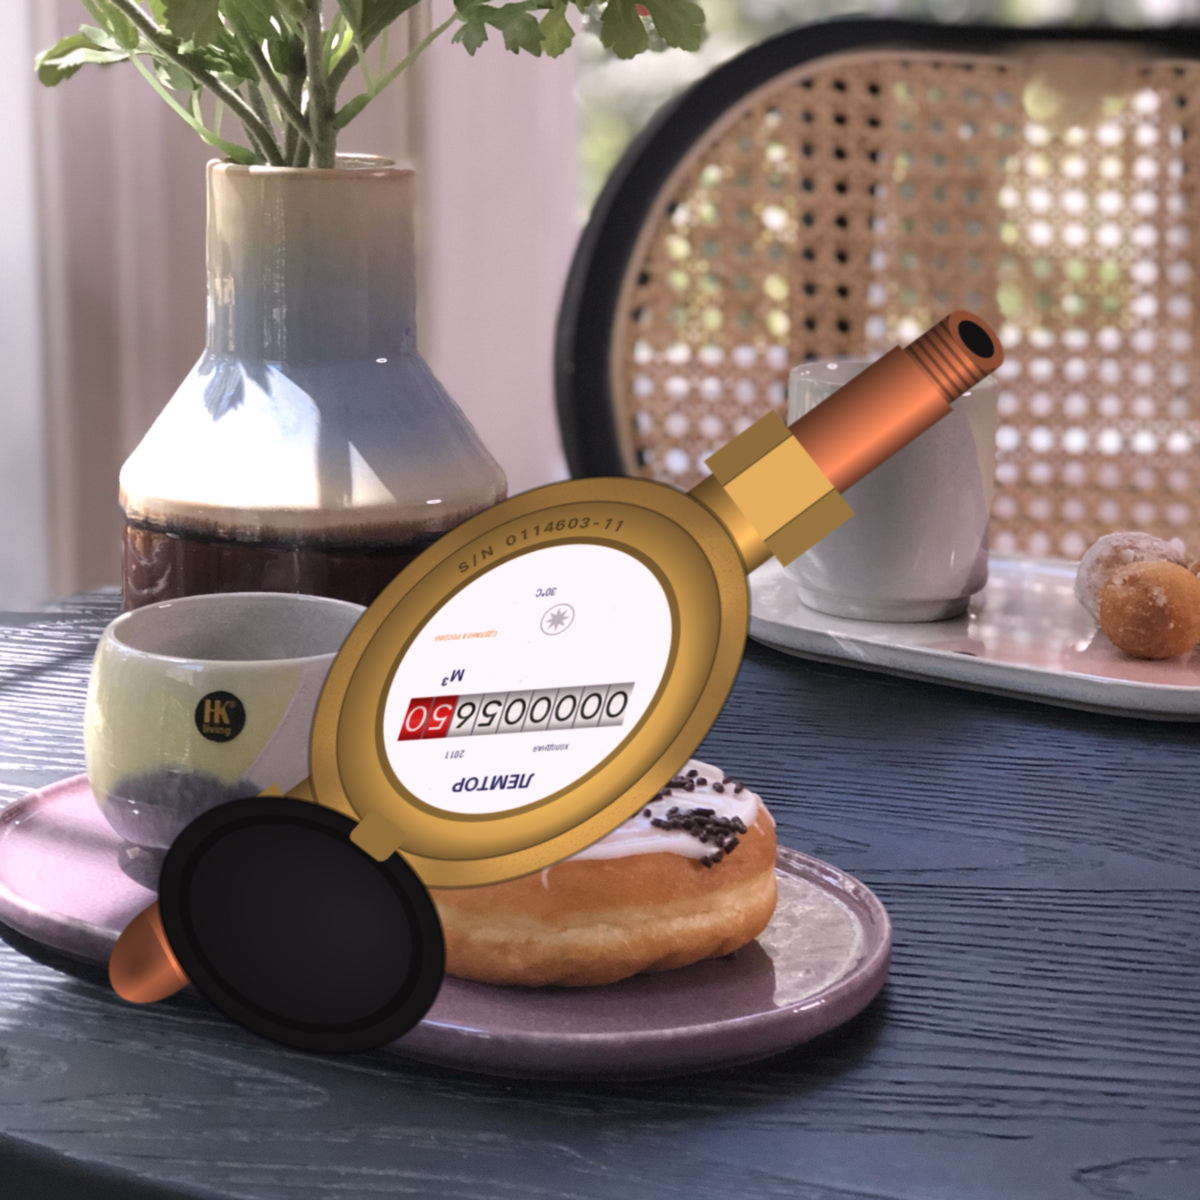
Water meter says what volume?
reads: 56.50 m³
